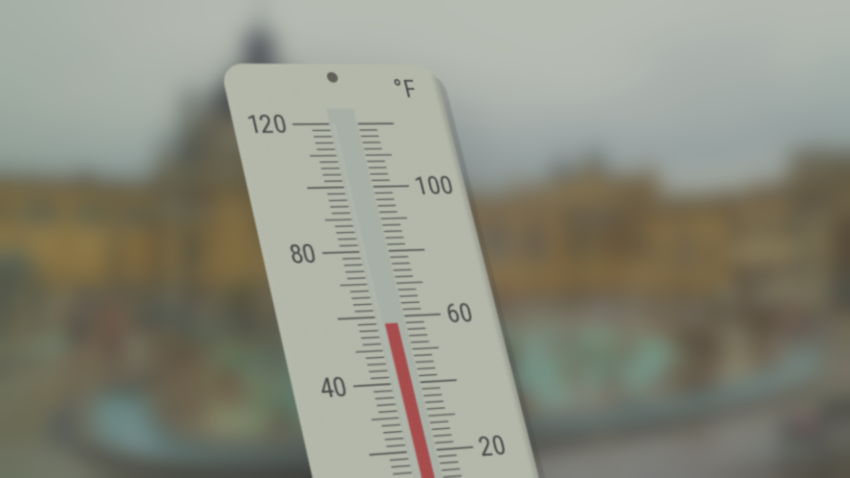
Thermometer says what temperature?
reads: 58 °F
